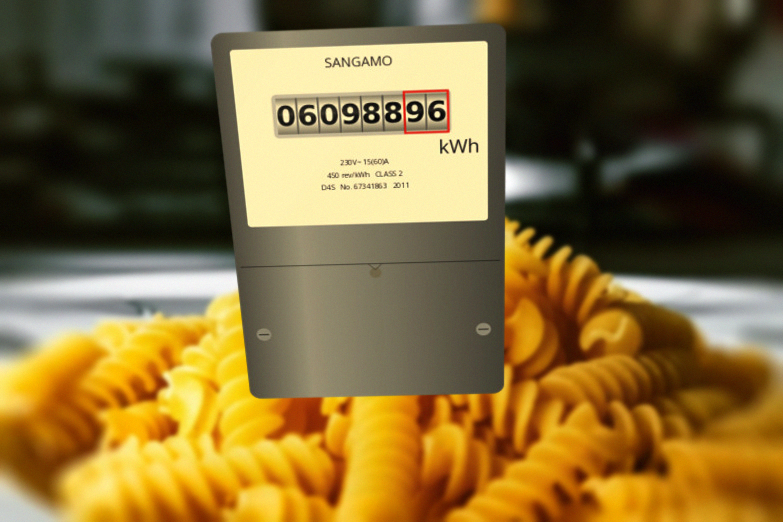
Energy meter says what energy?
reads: 60988.96 kWh
